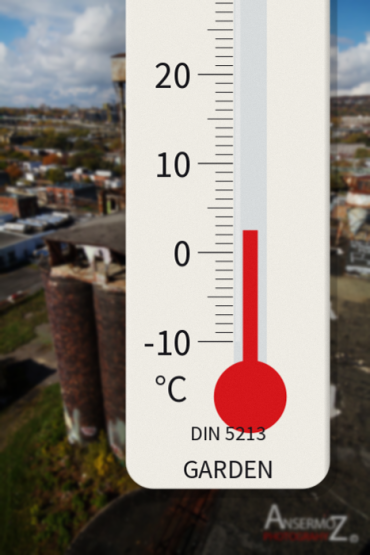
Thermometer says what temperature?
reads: 2.5 °C
